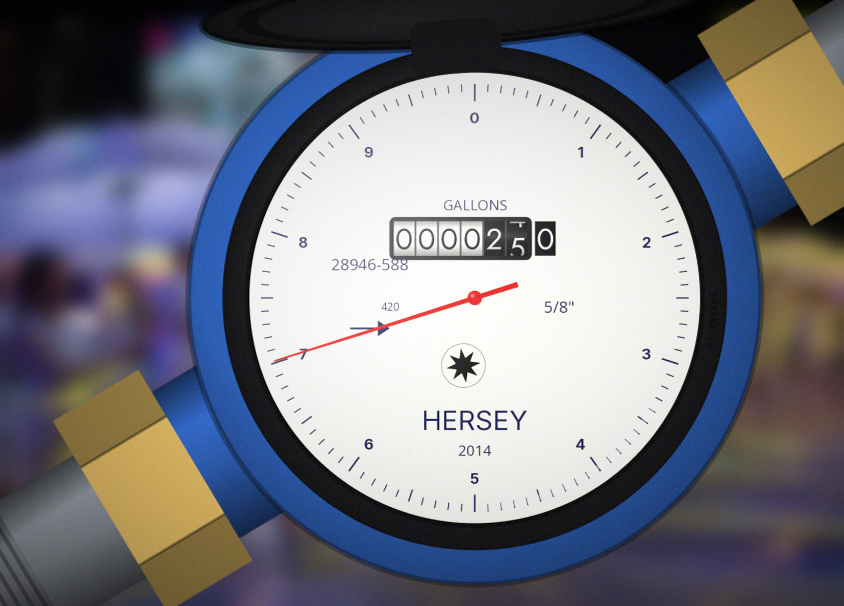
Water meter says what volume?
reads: 247.0 gal
